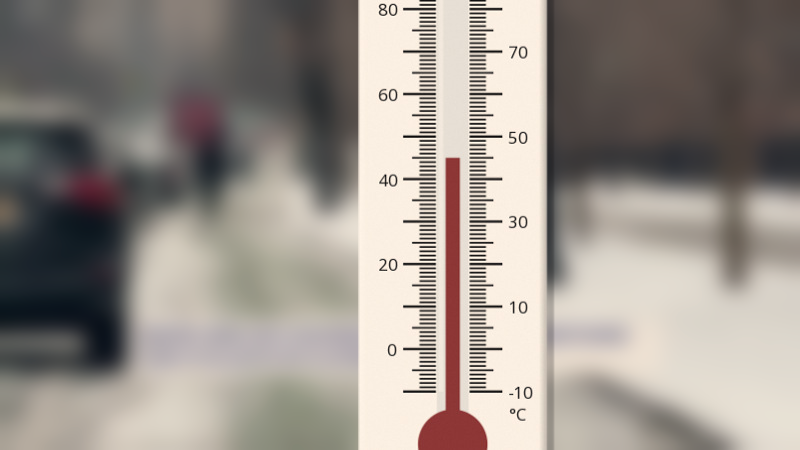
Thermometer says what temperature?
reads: 45 °C
